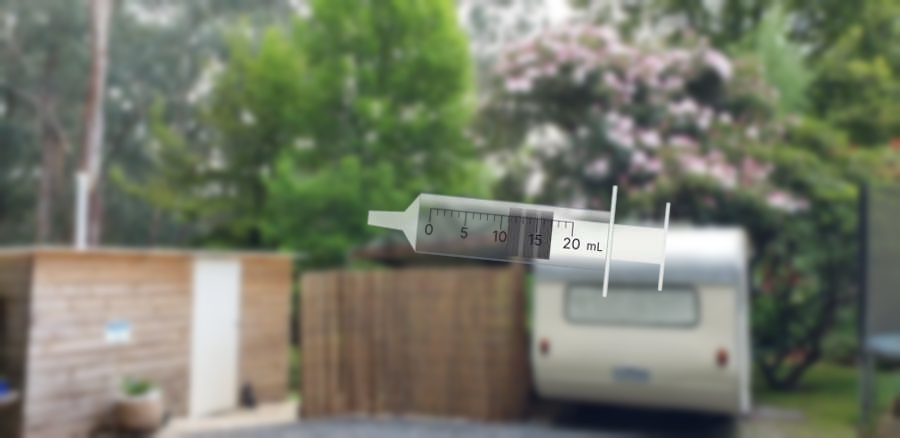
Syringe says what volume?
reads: 11 mL
